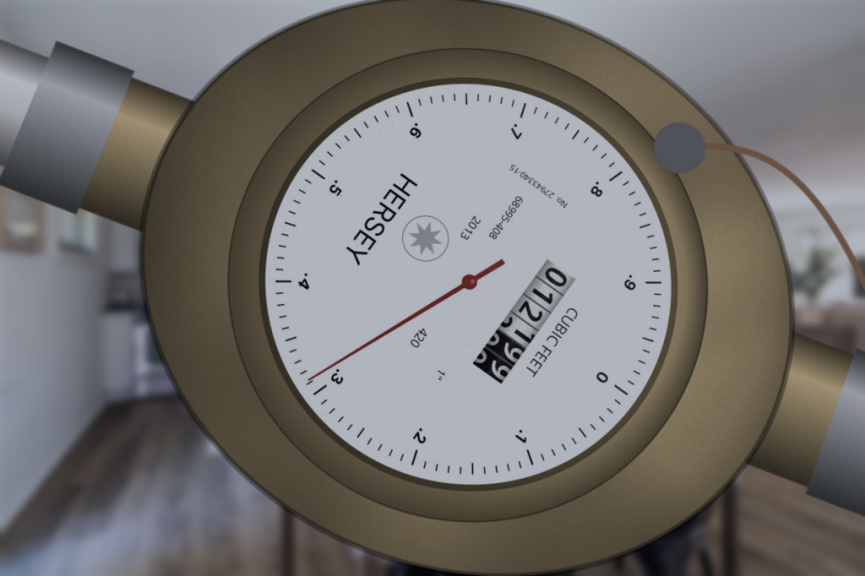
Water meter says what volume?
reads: 12199.31 ft³
